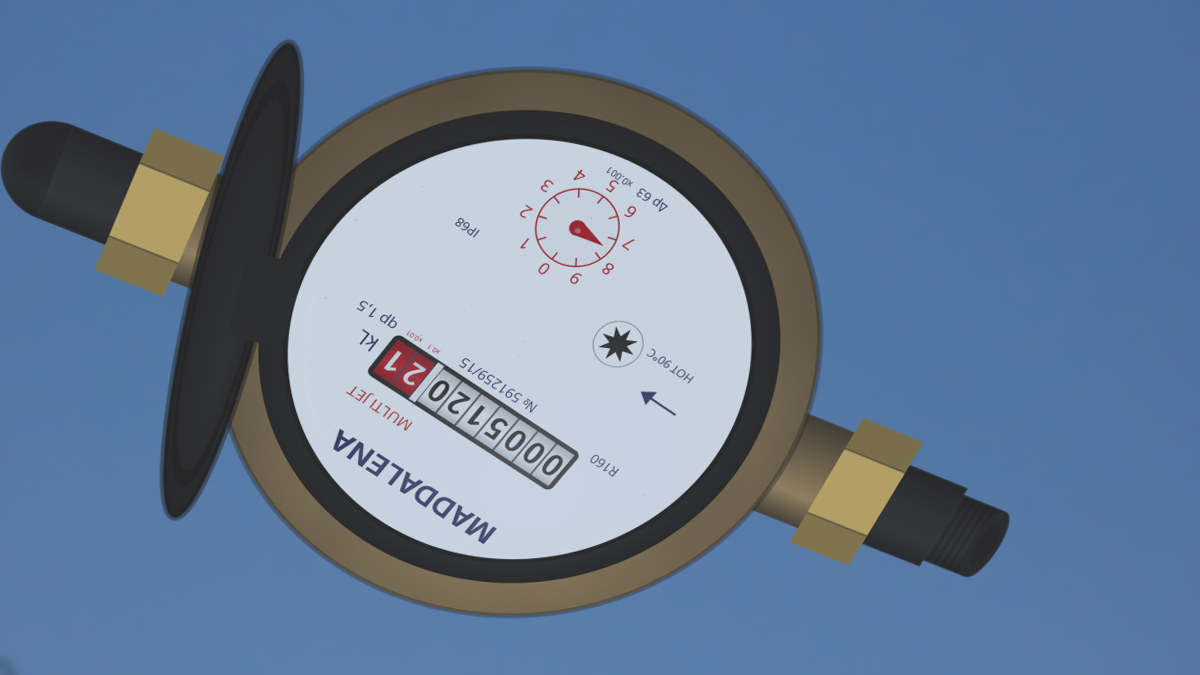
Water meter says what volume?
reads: 5120.217 kL
